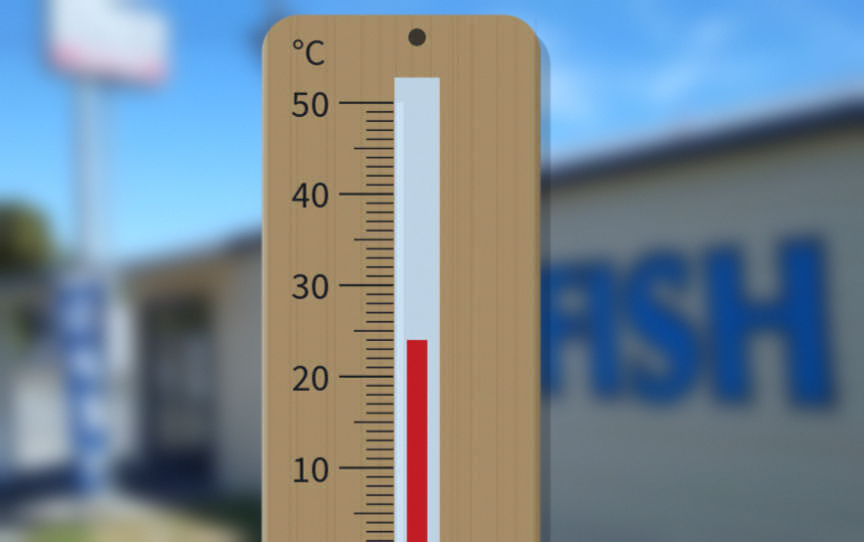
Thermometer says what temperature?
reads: 24 °C
